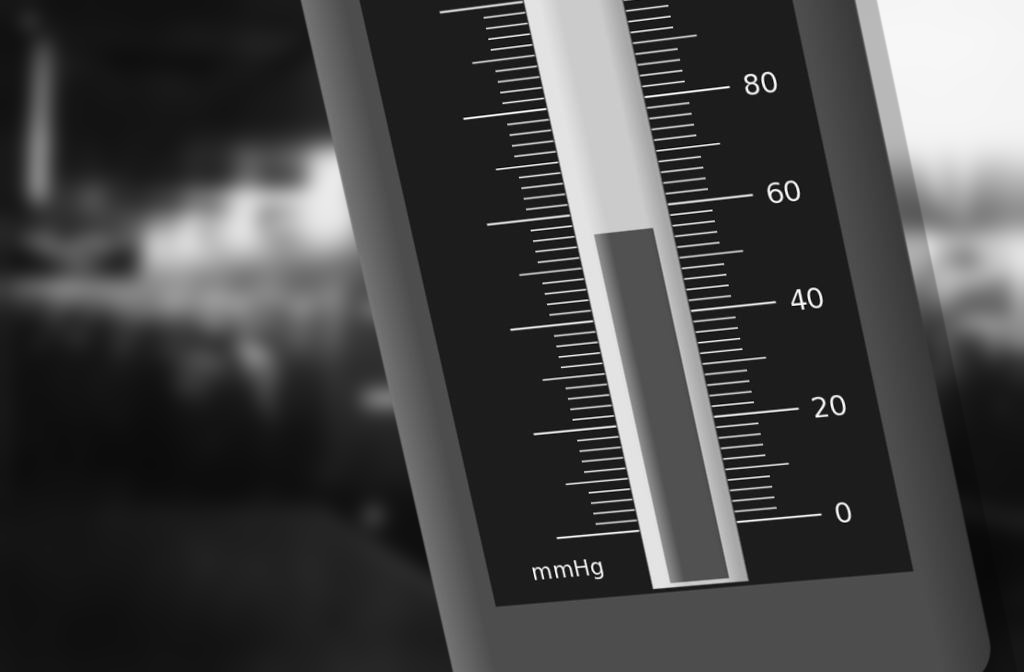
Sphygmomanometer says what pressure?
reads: 56 mmHg
